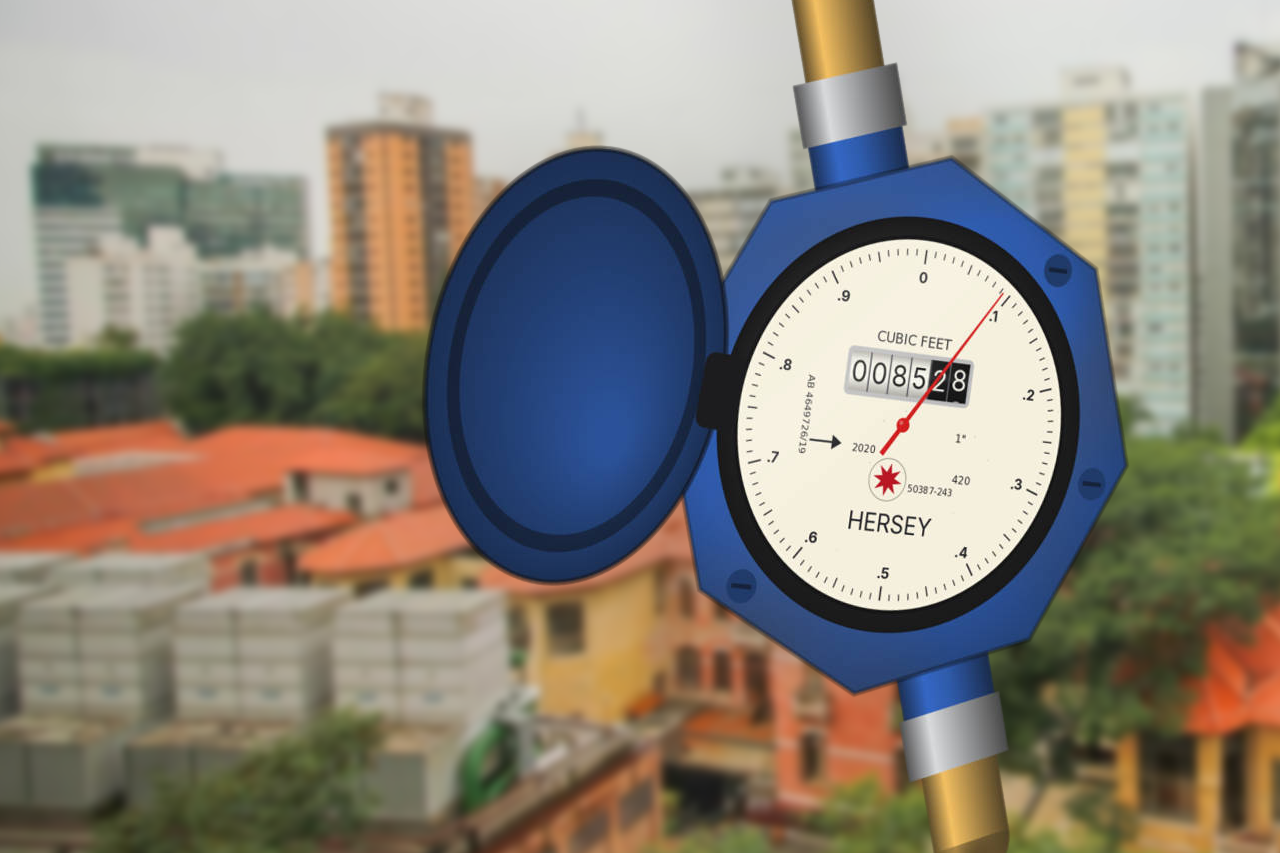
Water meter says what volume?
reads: 8528.09 ft³
